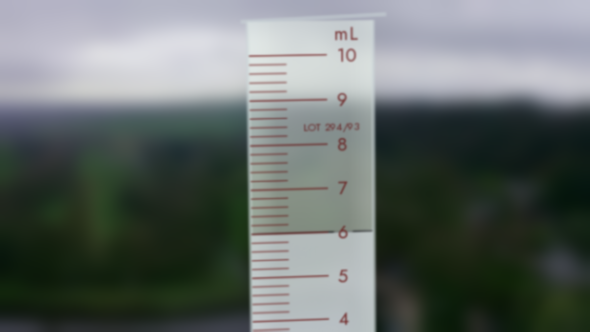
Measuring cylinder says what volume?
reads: 6 mL
